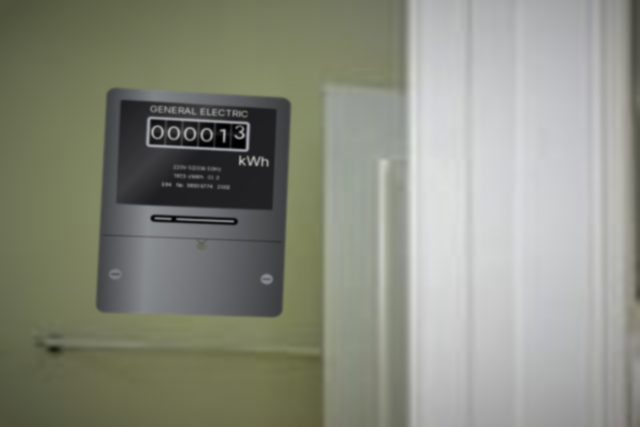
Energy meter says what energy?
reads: 13 kWh
